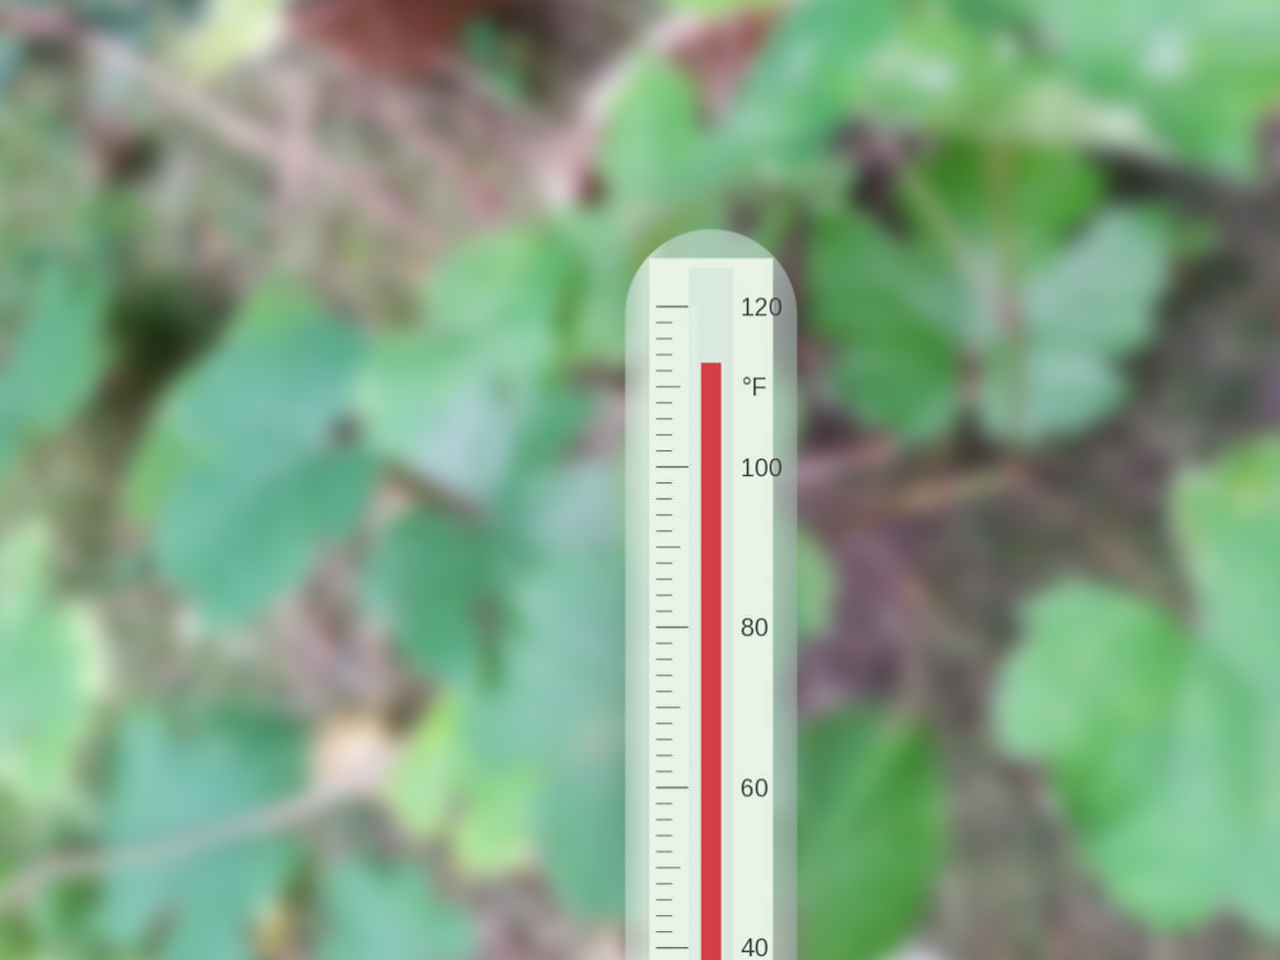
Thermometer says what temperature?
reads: 113 °F
